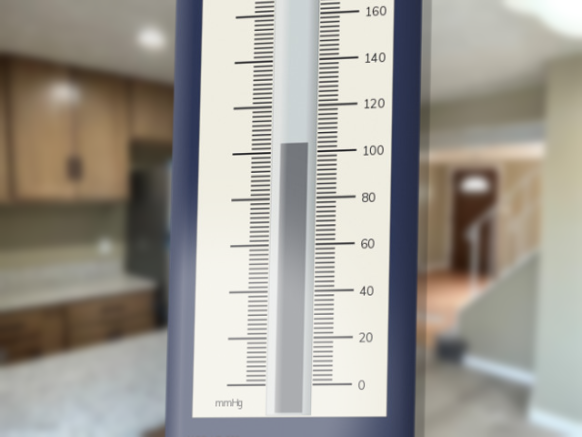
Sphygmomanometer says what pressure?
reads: 104 mmHg
